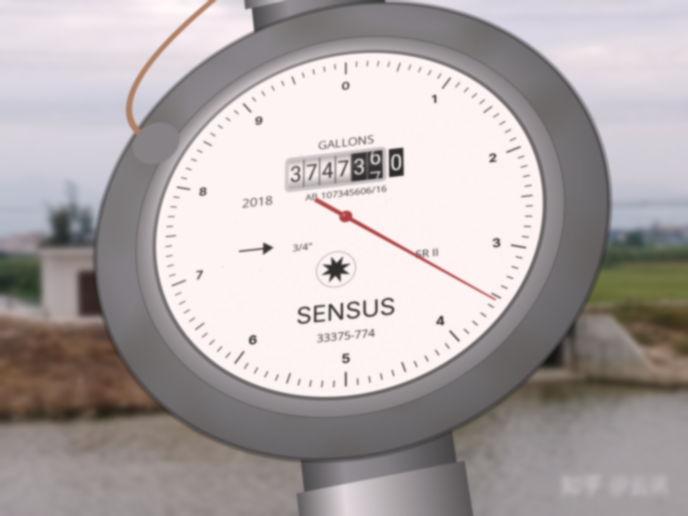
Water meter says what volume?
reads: 3747363.5 gal
